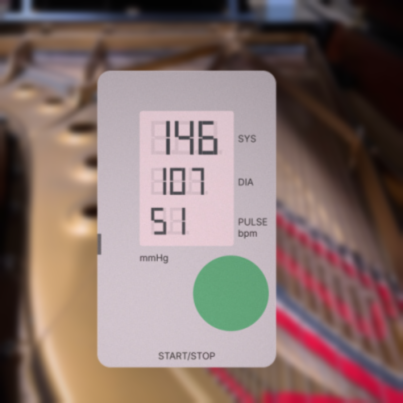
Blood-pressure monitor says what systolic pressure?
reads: 146 mmHg
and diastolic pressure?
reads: 107 mmHg
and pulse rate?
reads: 51 bpm
